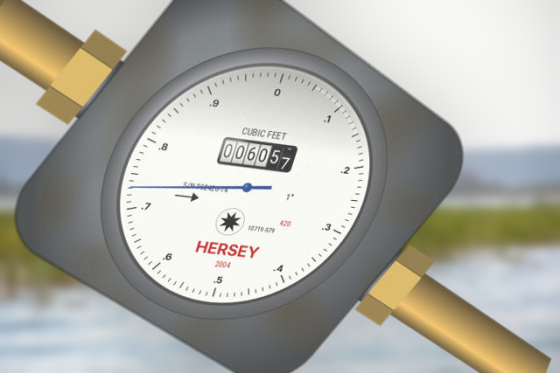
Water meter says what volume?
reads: 6056.73 ft³
